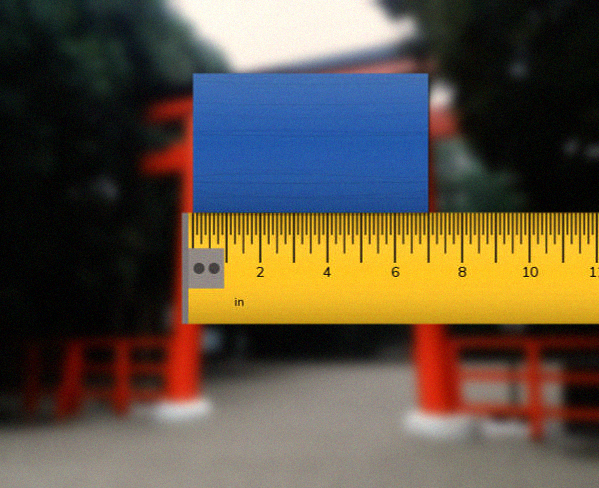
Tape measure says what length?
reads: 7 in
